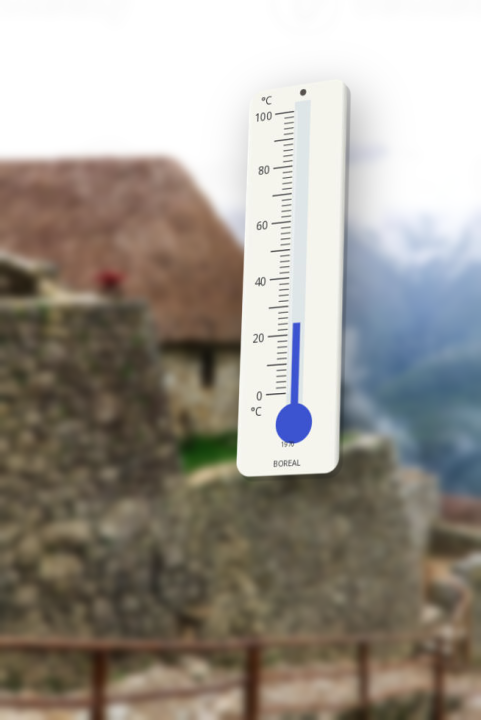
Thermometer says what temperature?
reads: 24 °C
